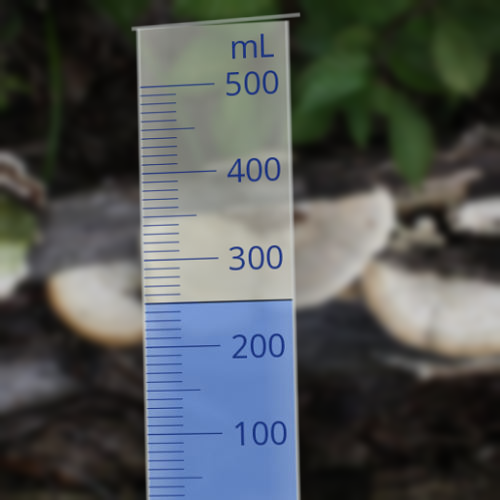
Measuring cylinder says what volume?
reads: 250 mL
